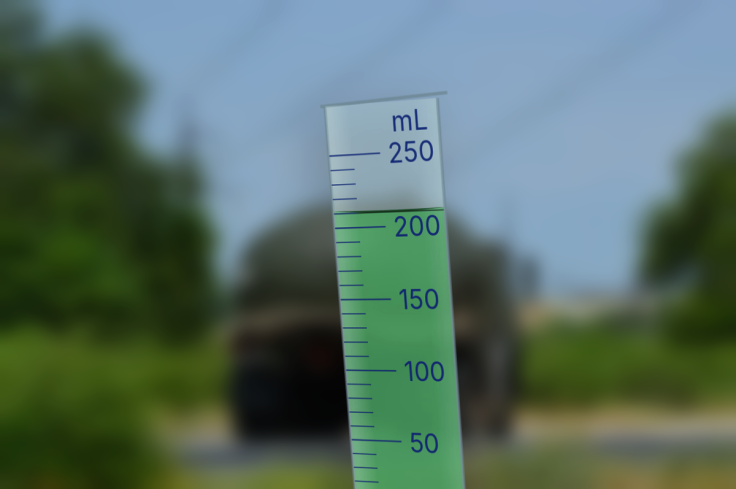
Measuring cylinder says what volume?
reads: 210 mL
